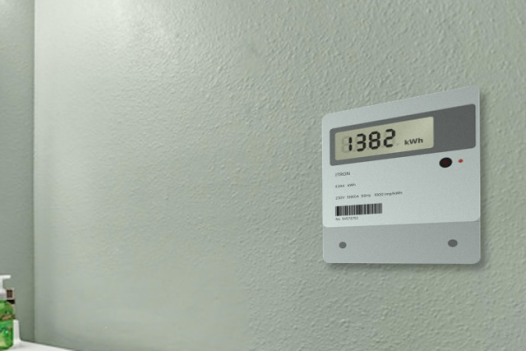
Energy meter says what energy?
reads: 1382 kWh
